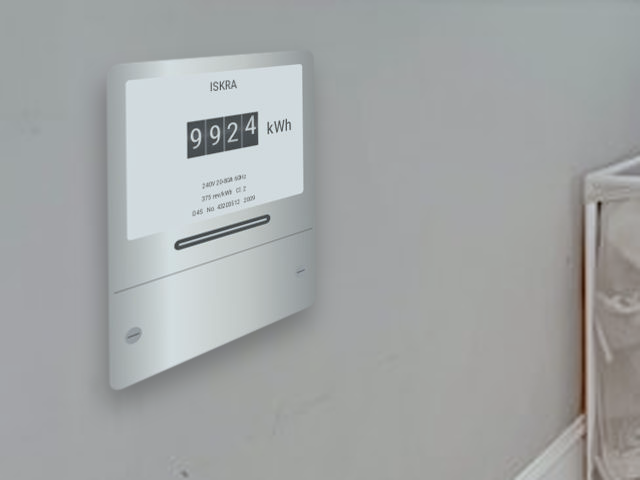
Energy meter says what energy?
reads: 9924 kWh
